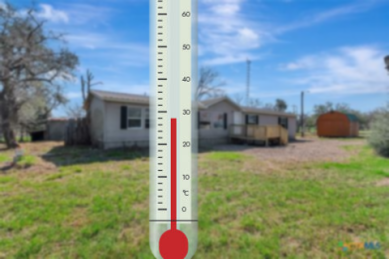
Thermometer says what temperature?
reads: 28 °C
